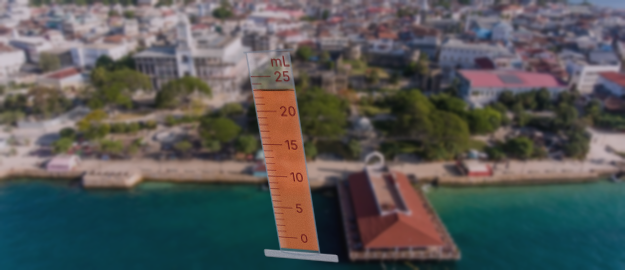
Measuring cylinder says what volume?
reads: 23 mL
